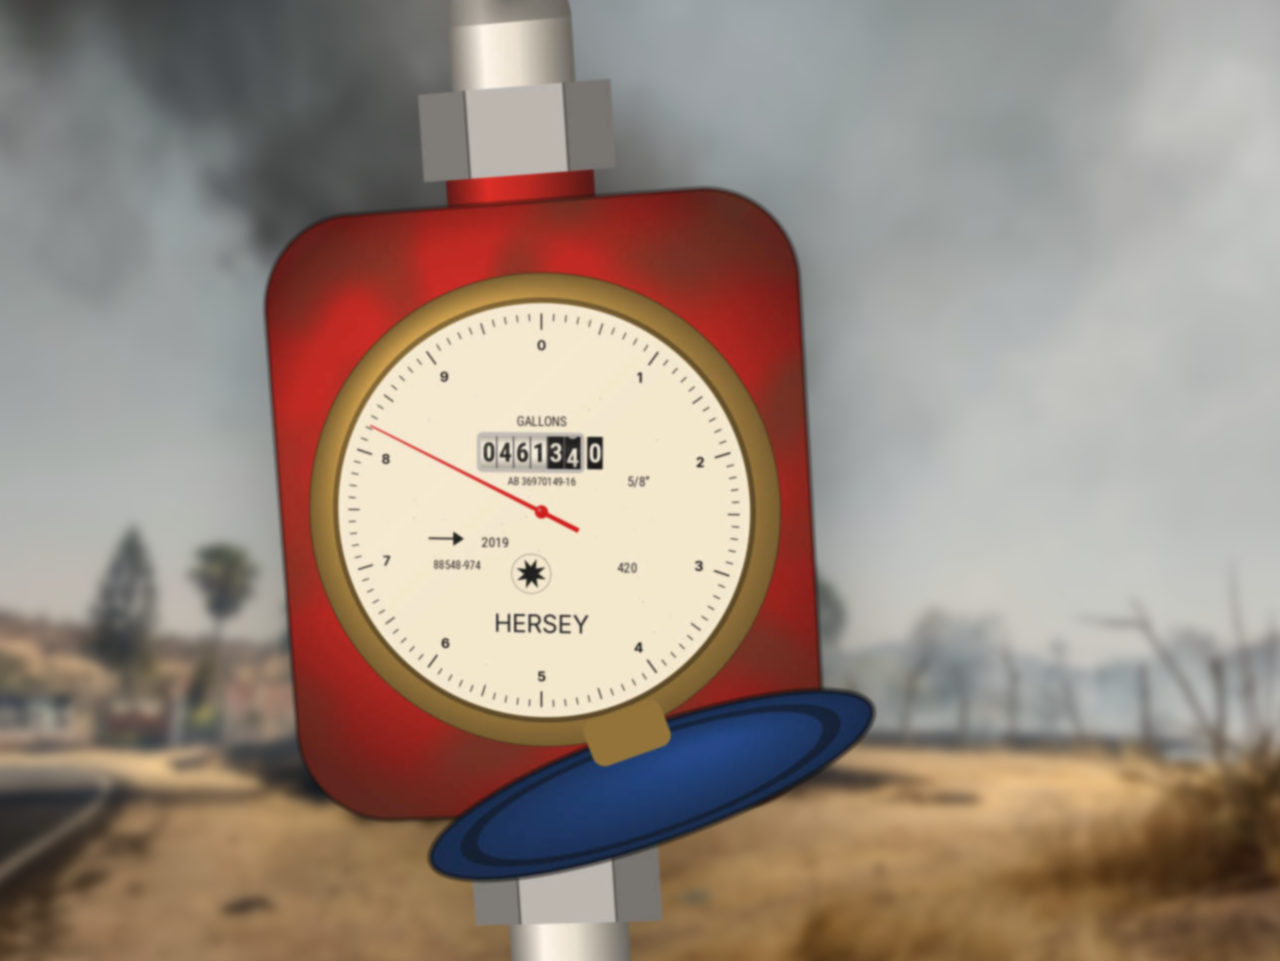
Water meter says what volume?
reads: 461338.2 gal
